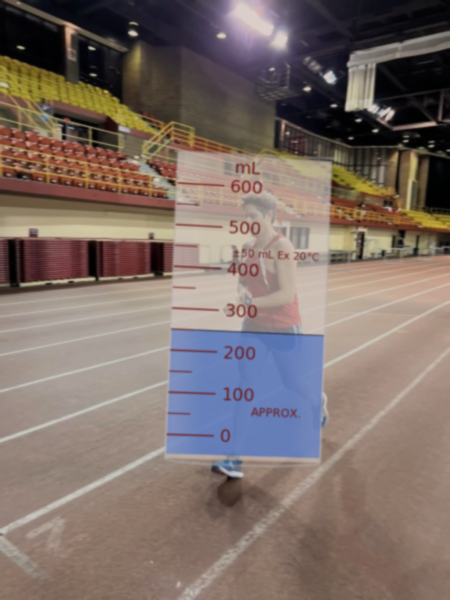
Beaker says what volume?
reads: 250 mL
